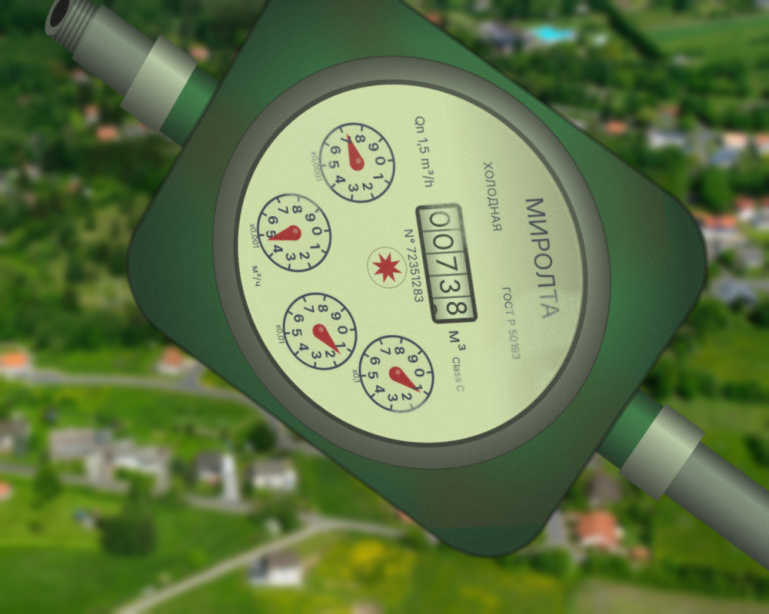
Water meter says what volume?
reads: 738.1147 m³
